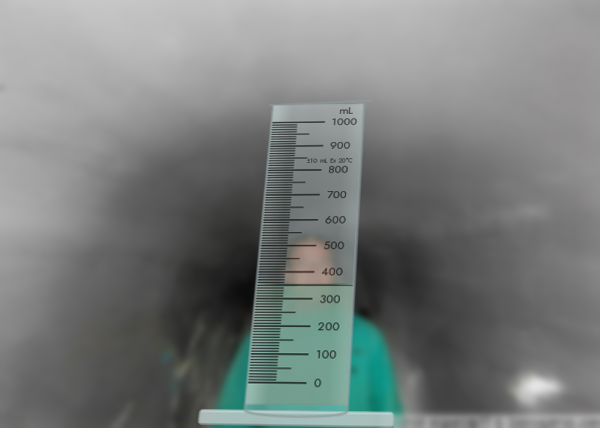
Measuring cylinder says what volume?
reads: 350 mL
